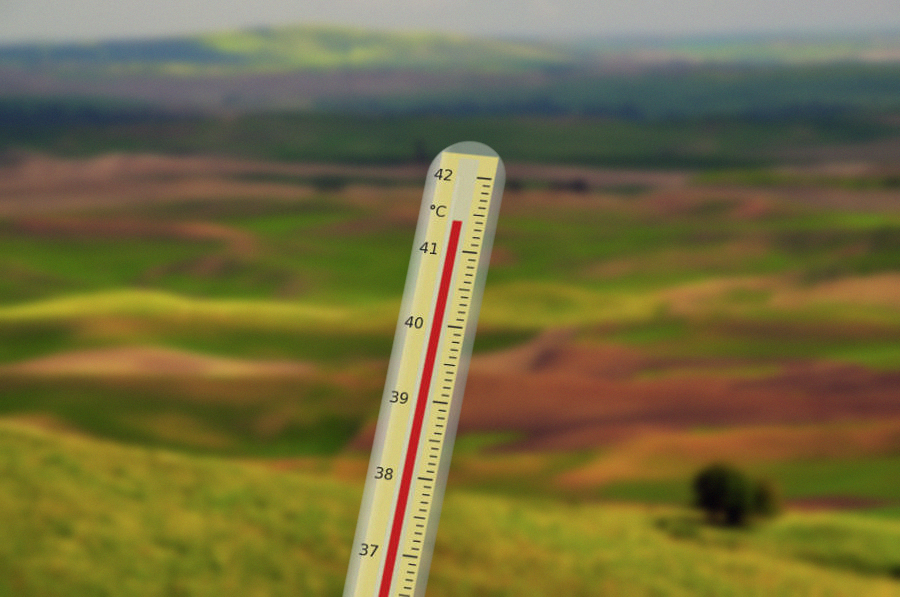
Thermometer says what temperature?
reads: 41.4 °C
